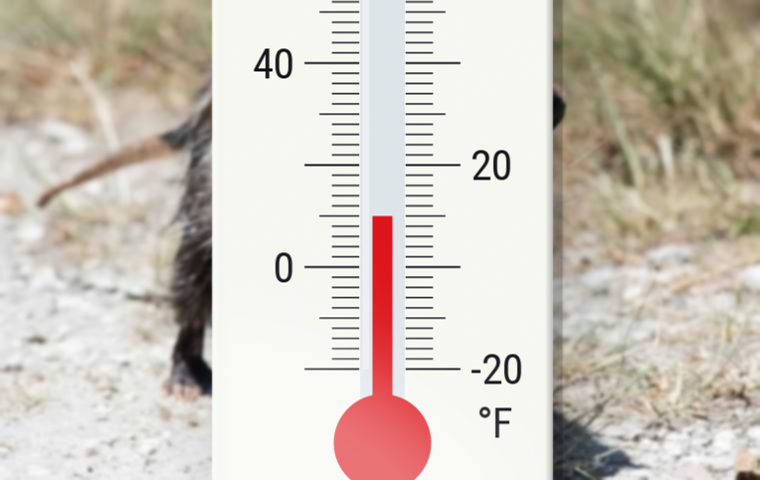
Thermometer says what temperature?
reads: 10 °F
